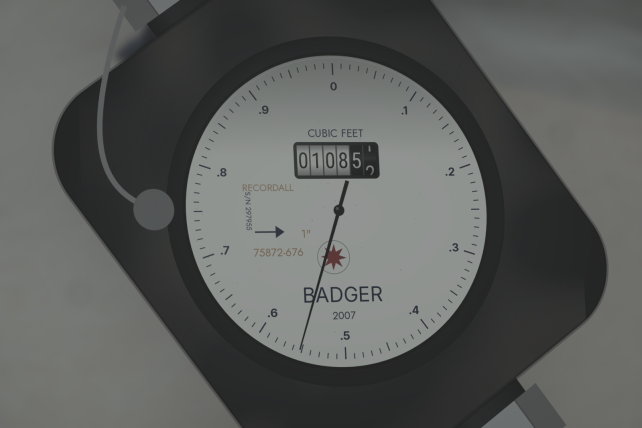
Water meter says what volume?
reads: 10851.55 ft³
